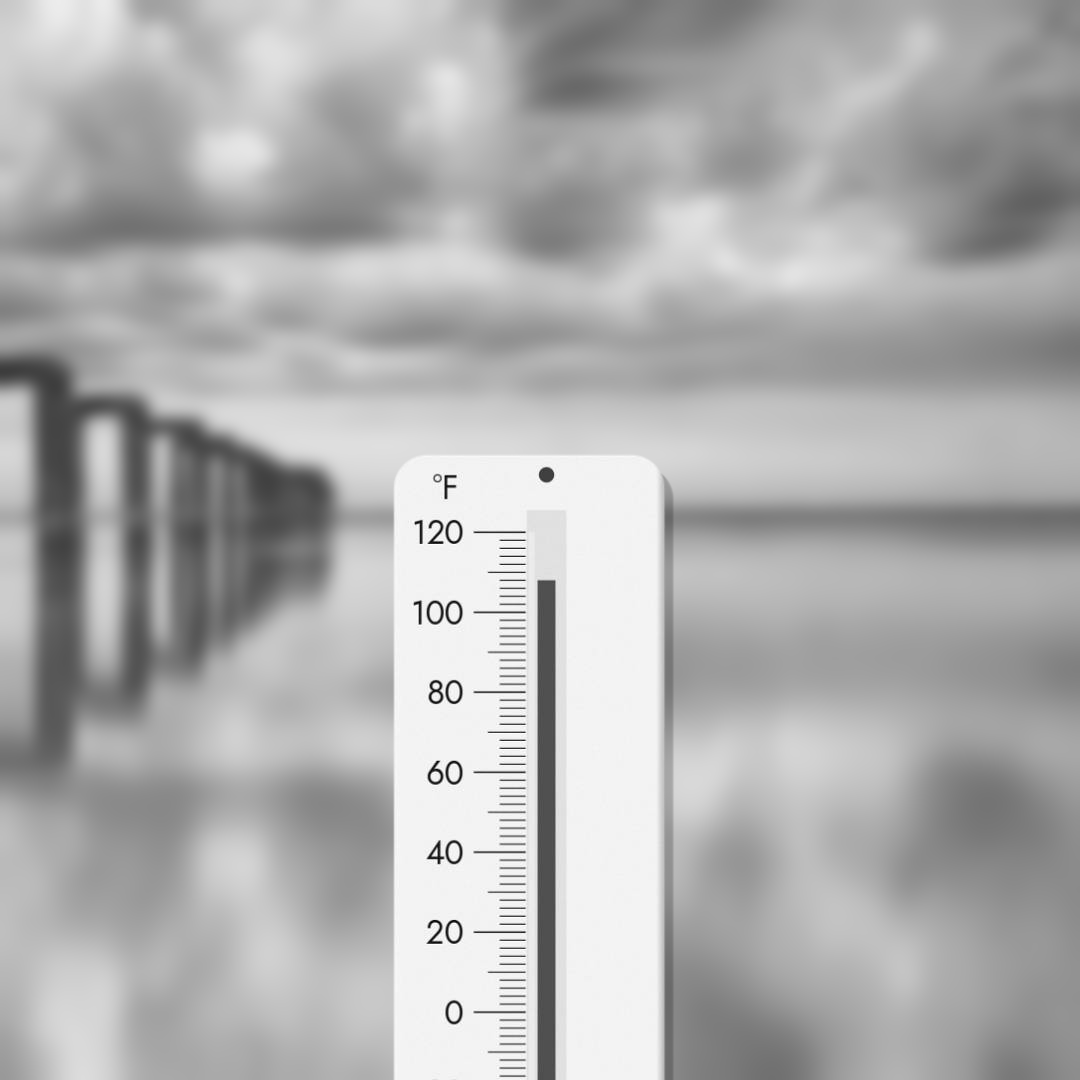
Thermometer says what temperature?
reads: 108 °F
